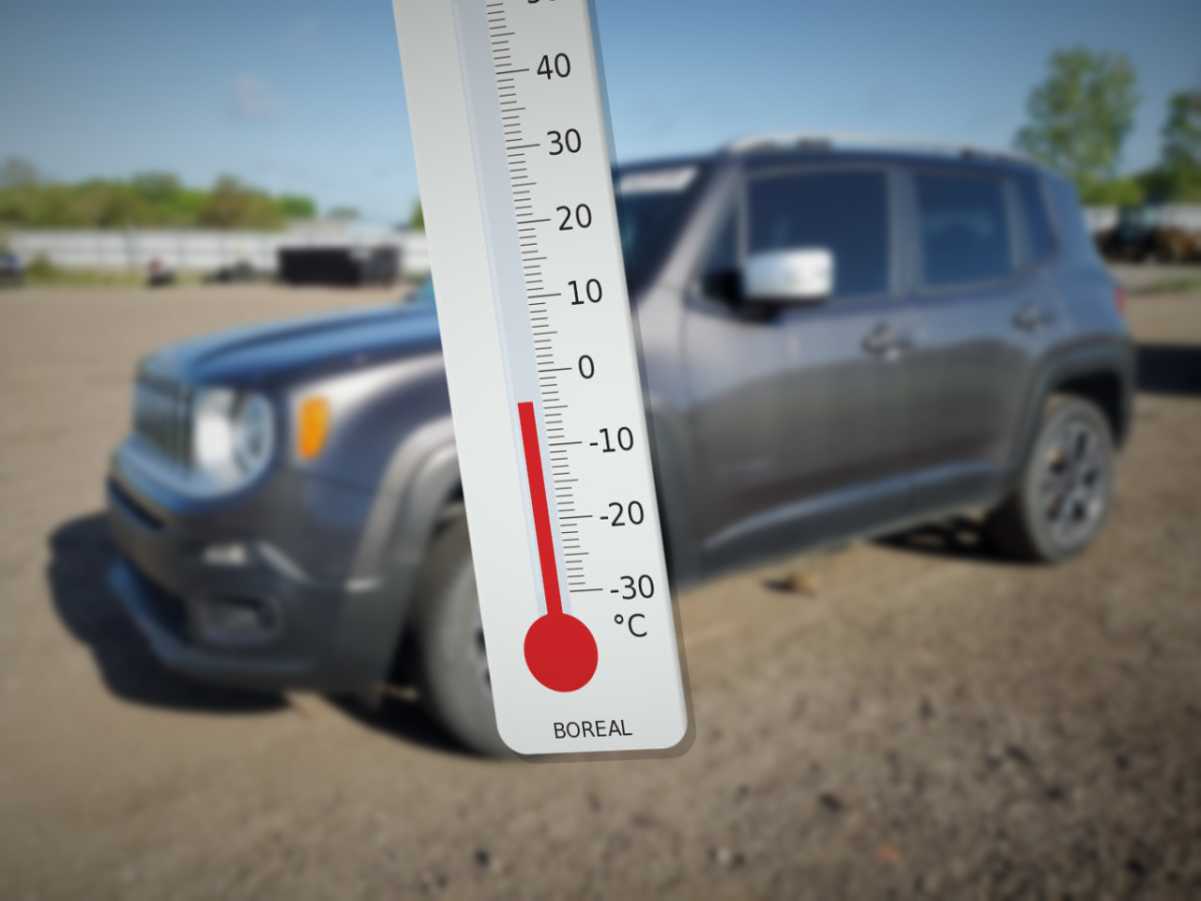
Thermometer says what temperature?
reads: -4 °C
